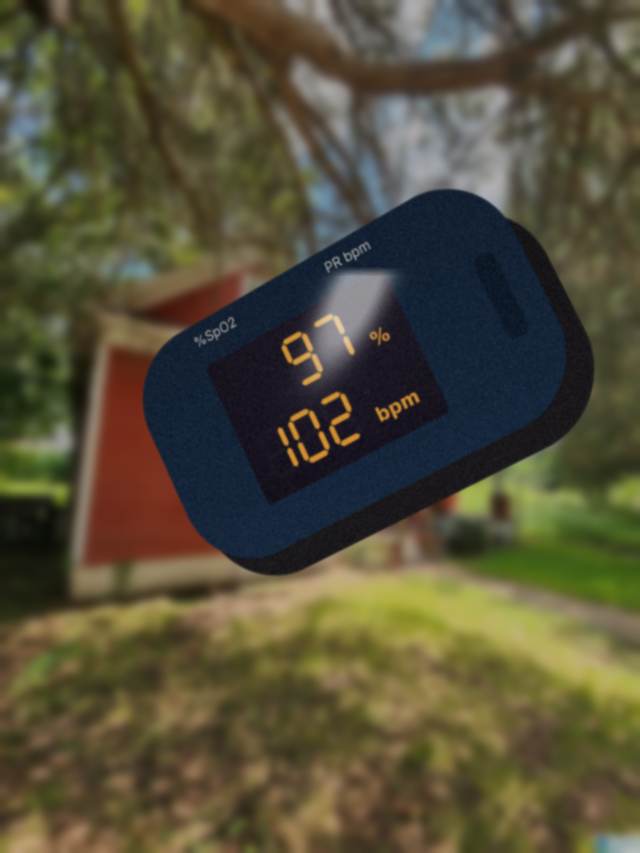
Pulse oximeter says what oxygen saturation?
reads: 97 %
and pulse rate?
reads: 102 bpm
